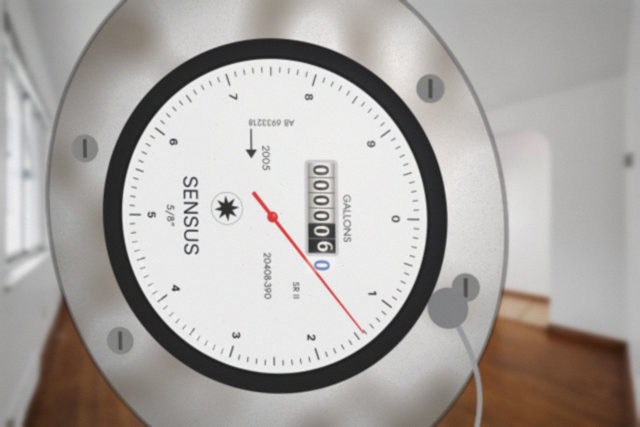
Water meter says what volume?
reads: 61.4 gal
